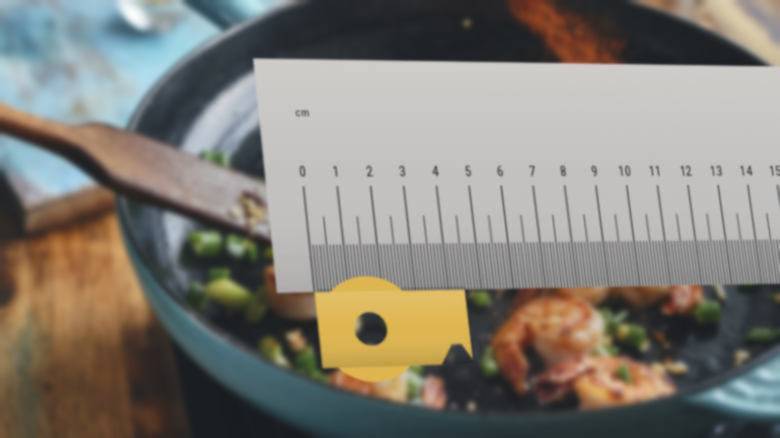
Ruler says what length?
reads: 4.5 cm
